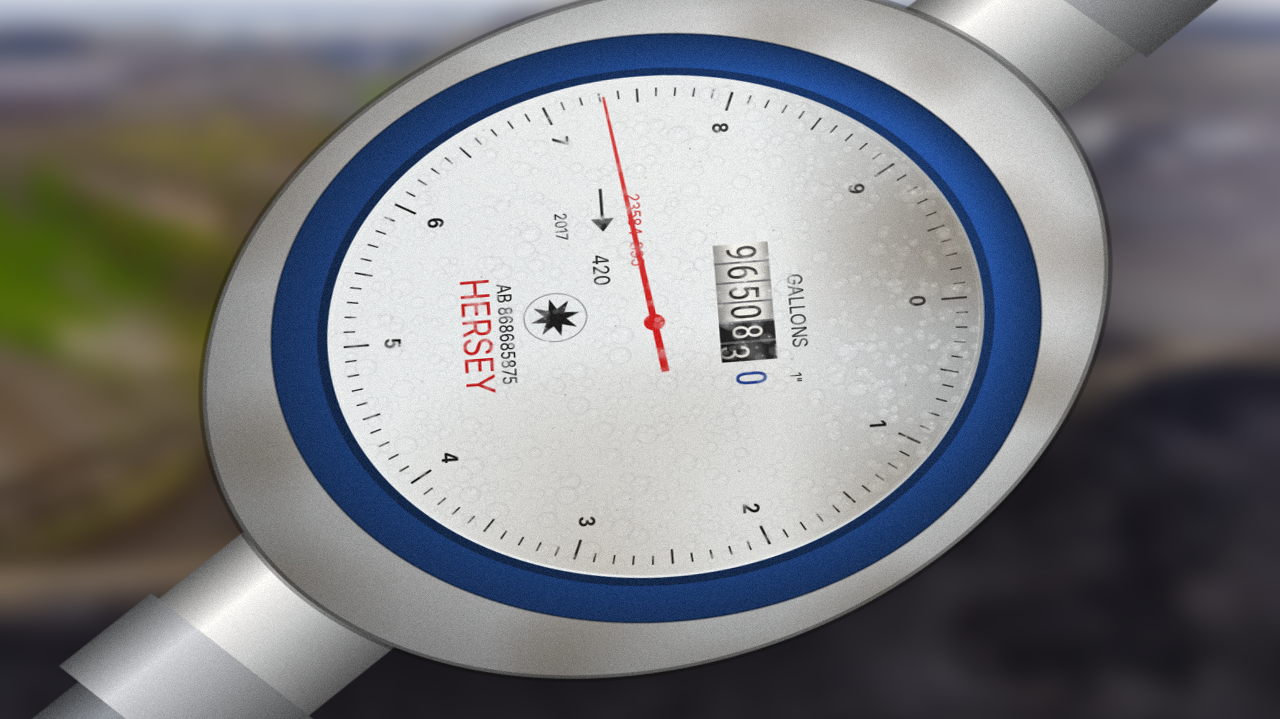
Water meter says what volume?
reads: 9650827.3 gal
